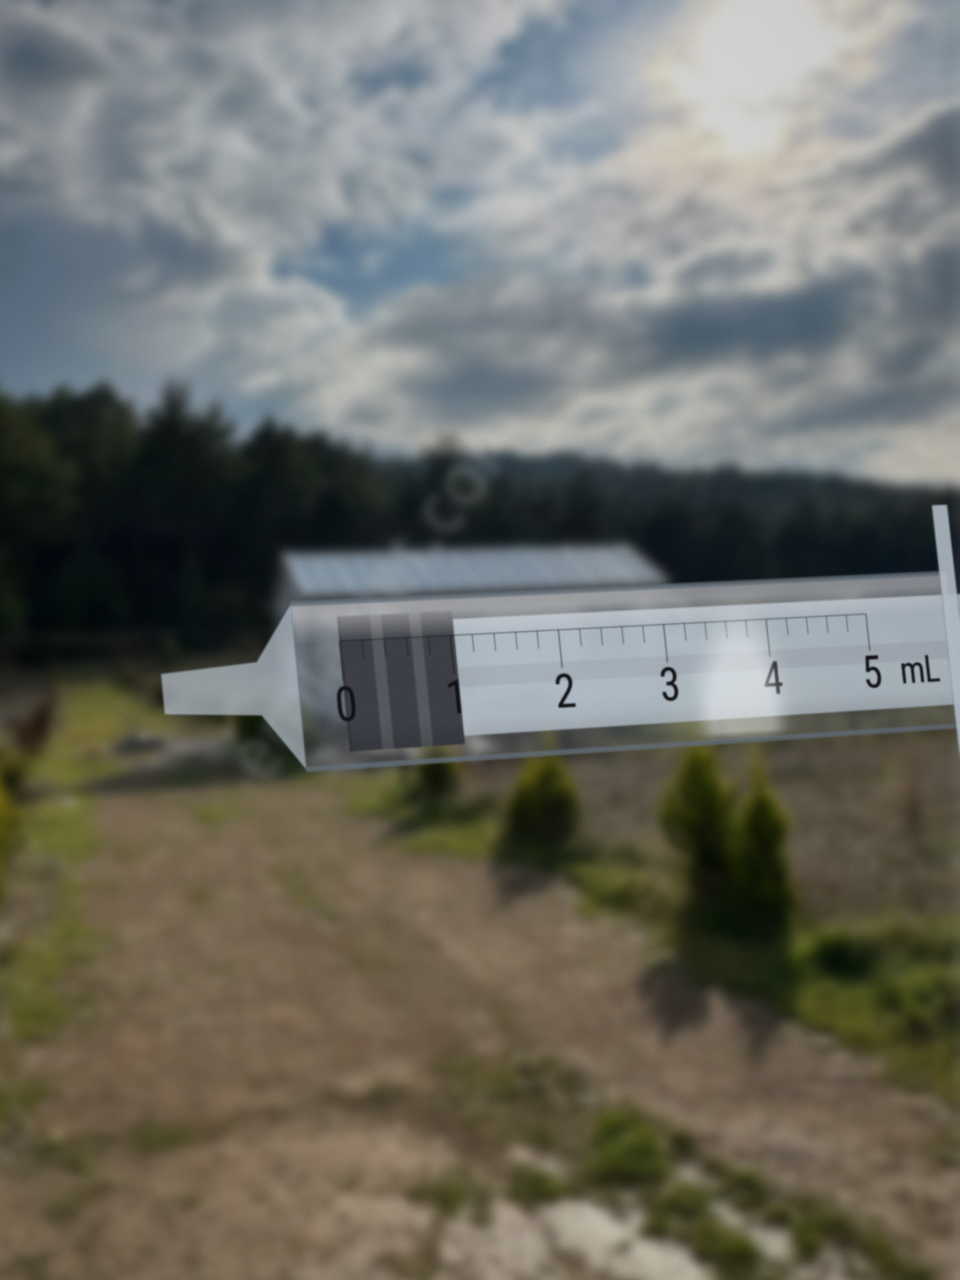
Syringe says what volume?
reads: 0 mL
